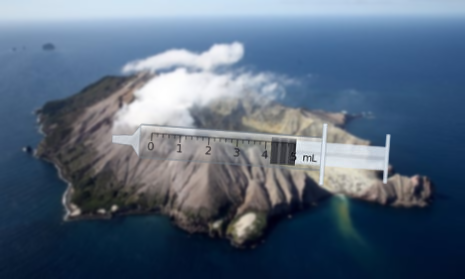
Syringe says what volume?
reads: 4.2 mL
